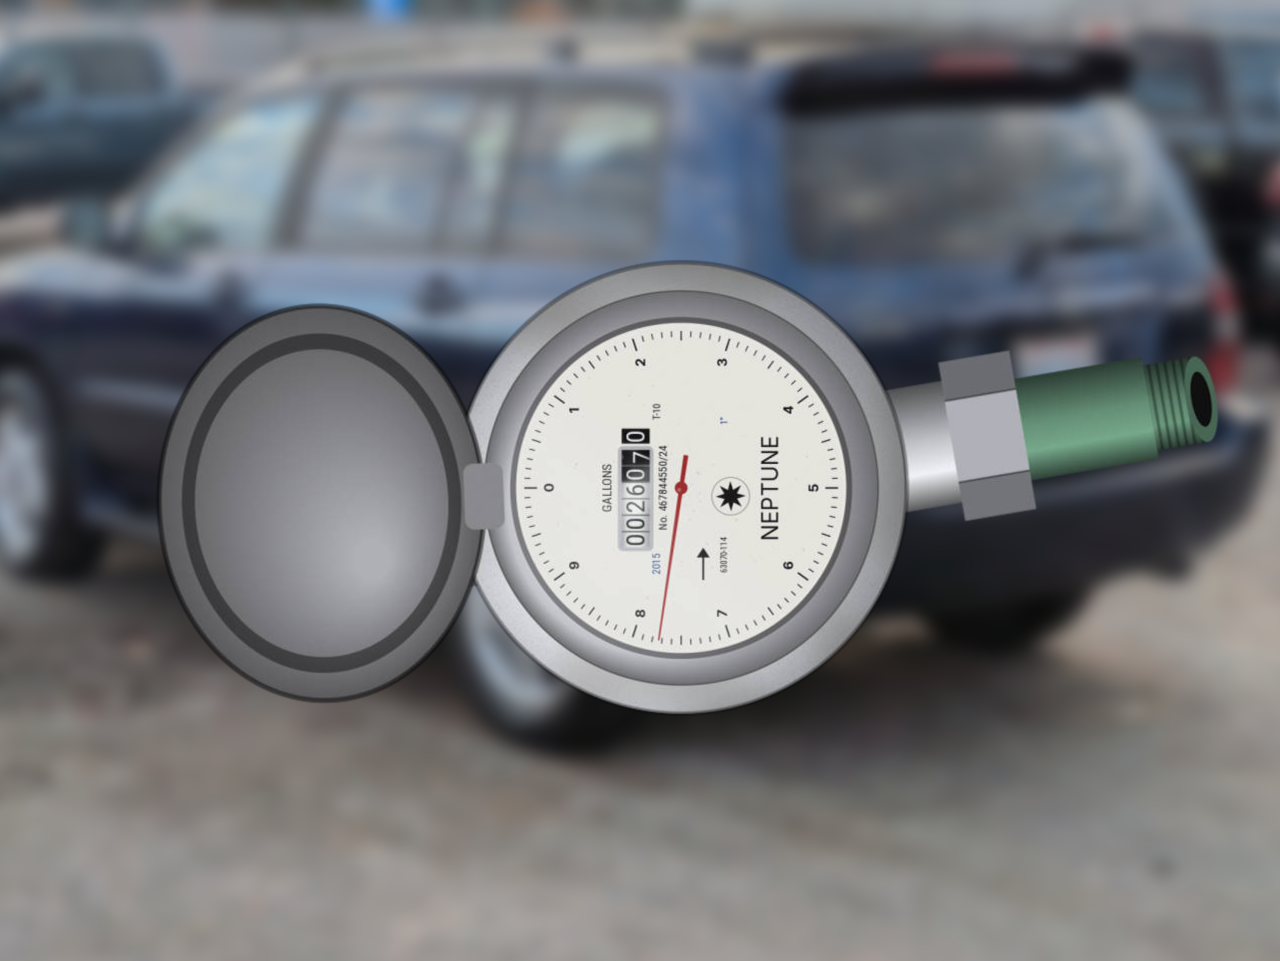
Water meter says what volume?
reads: 26067.7 gal
